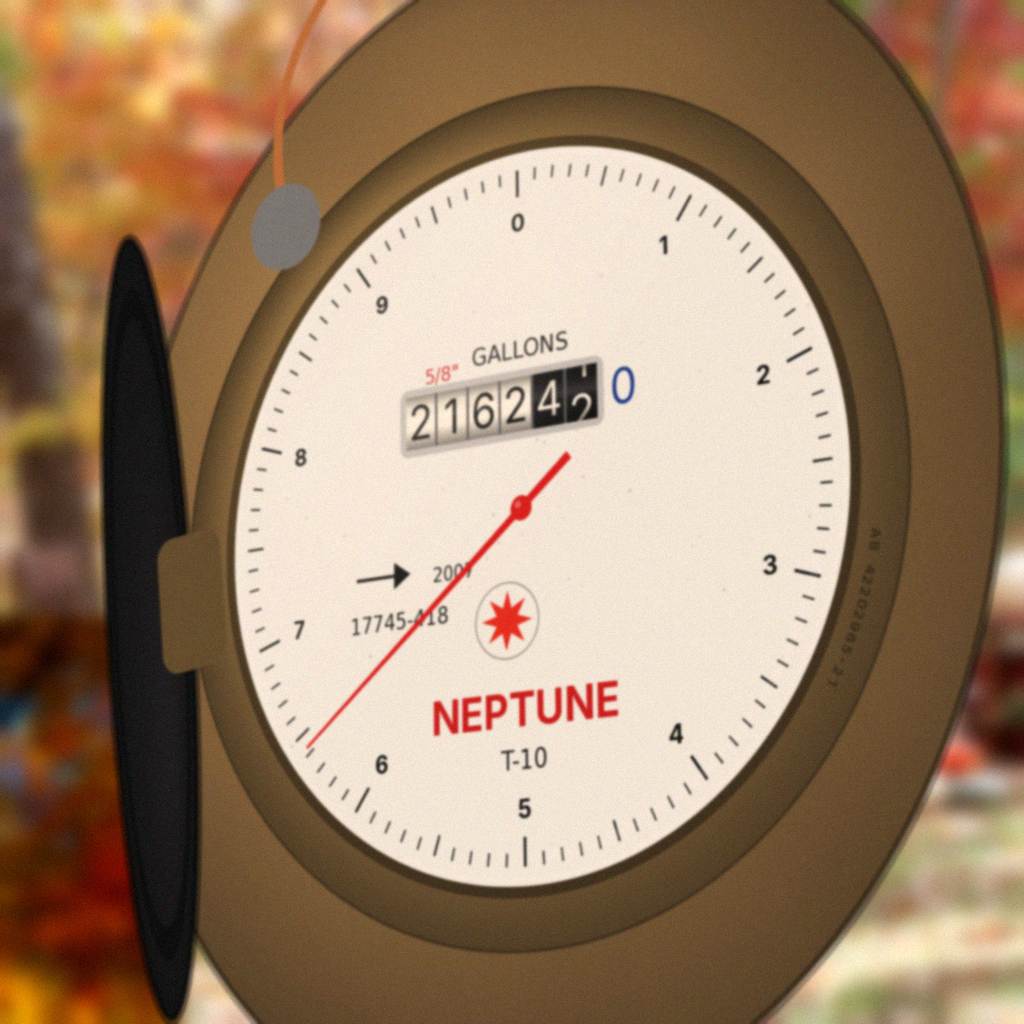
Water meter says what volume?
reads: 2162416.4 gal
